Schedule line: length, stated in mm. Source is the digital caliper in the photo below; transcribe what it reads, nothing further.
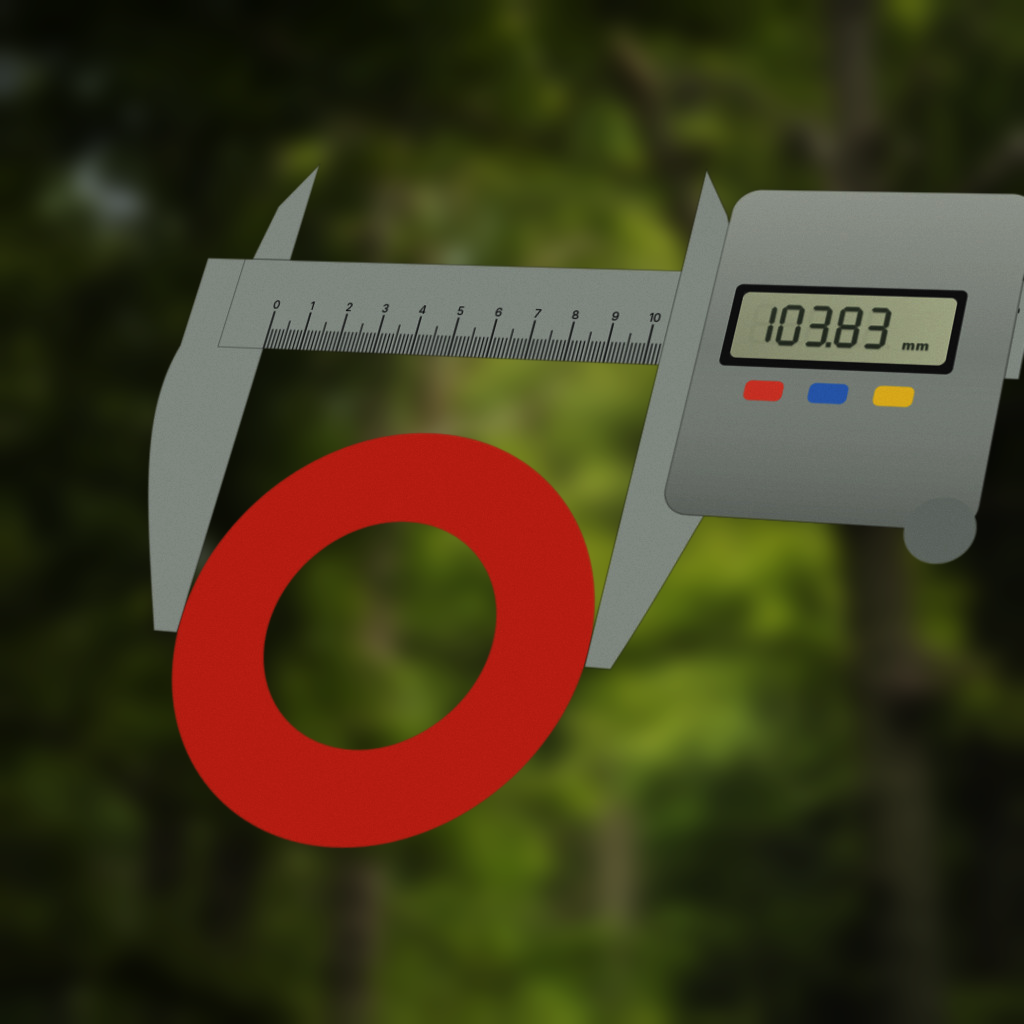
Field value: 103.83 mm
